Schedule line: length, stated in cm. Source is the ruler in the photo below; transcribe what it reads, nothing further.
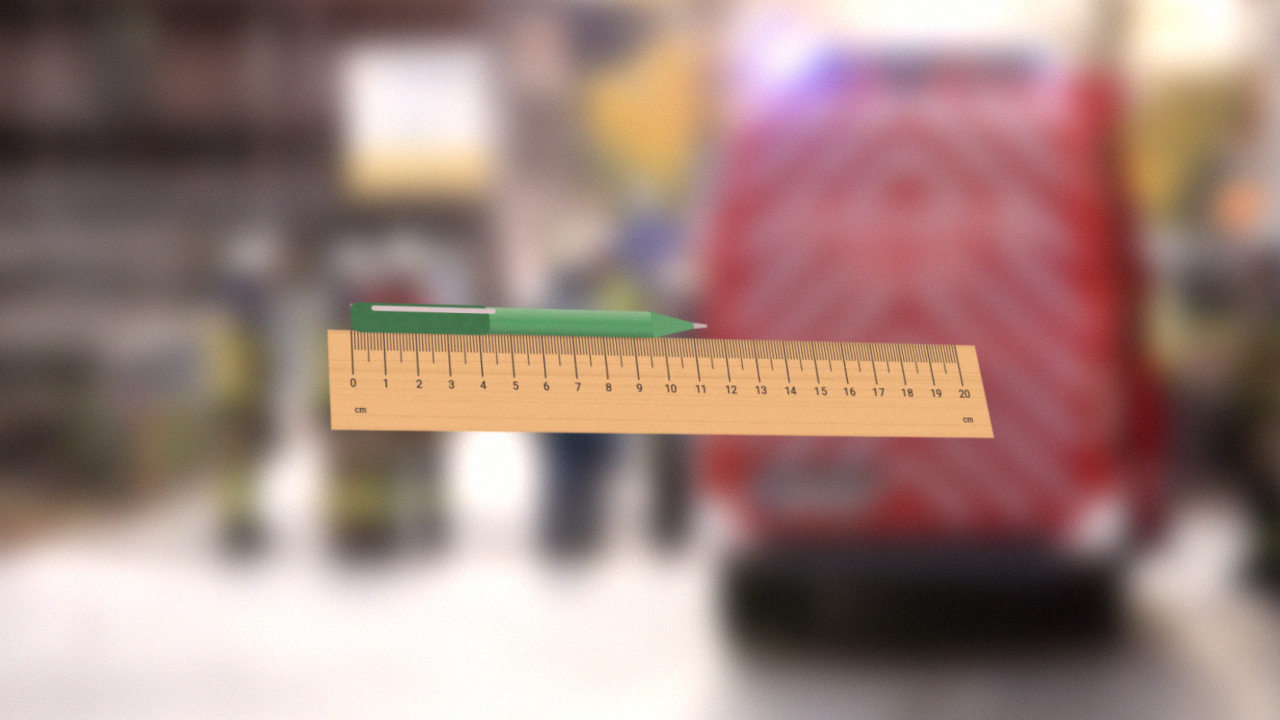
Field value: 11.5 cm
